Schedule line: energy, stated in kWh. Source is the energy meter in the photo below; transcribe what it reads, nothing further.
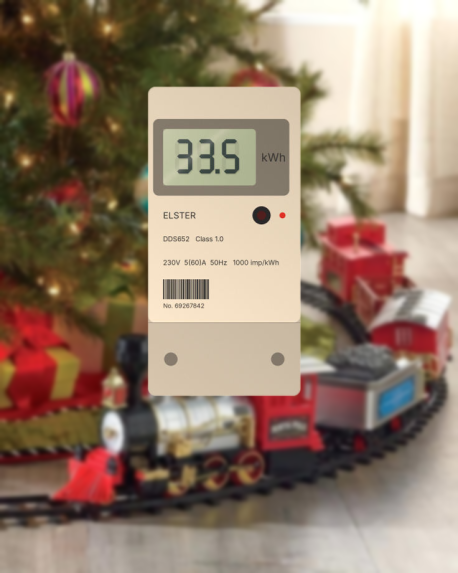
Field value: 33.5 kWh
